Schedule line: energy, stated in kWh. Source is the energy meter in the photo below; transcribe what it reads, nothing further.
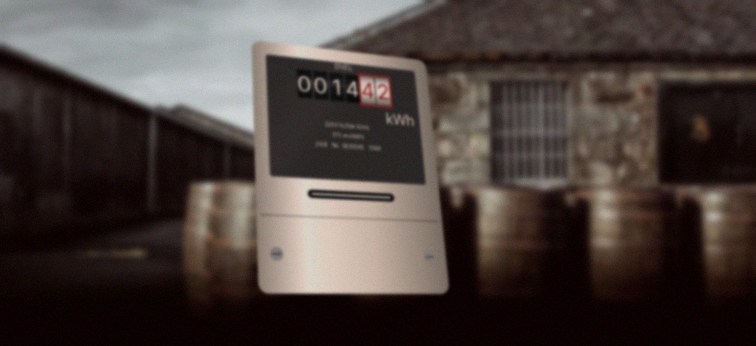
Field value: 14.42 kWh
